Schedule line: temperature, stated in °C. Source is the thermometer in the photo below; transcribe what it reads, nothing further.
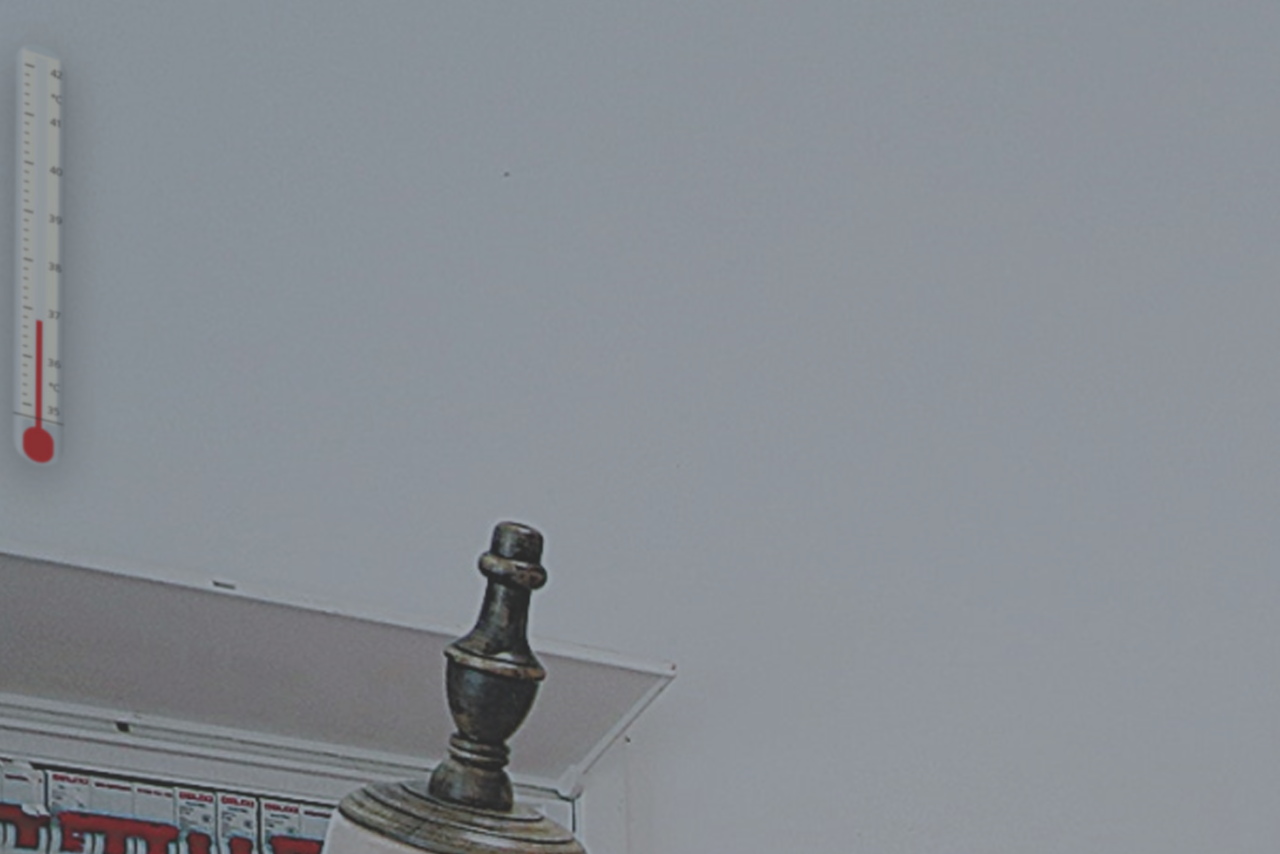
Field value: 36.8 °C
